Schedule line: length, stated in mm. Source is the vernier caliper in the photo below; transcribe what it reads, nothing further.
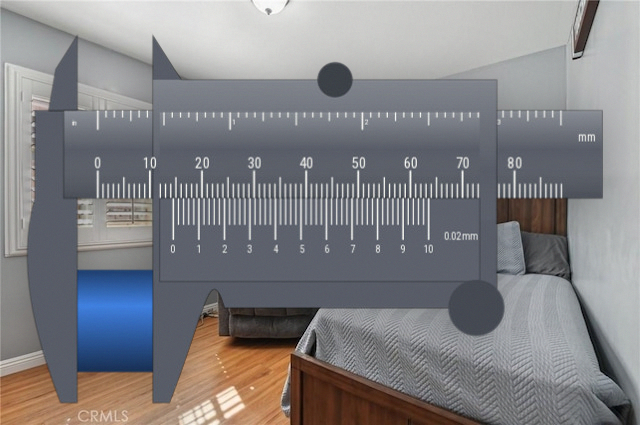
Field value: 14.5 mm
